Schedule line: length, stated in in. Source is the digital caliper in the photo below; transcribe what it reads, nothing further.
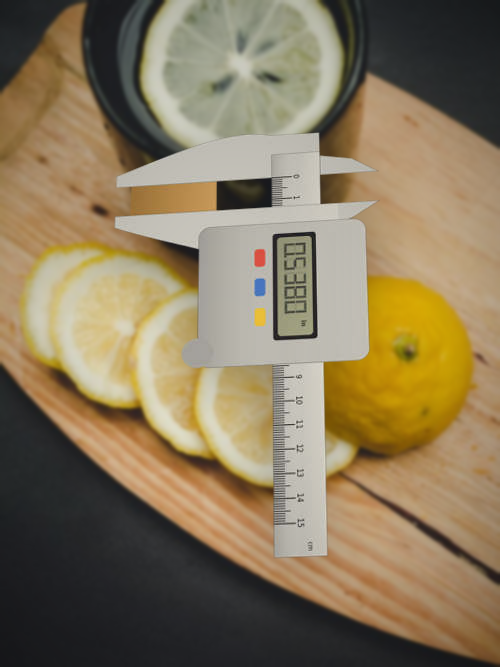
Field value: 0.5380 in
